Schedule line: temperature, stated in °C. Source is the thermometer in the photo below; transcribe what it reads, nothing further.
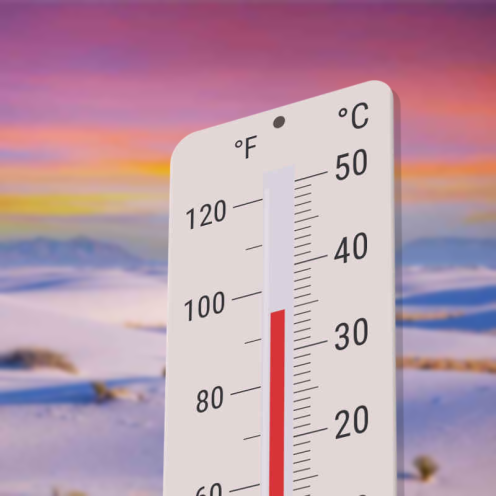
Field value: 35 °C
